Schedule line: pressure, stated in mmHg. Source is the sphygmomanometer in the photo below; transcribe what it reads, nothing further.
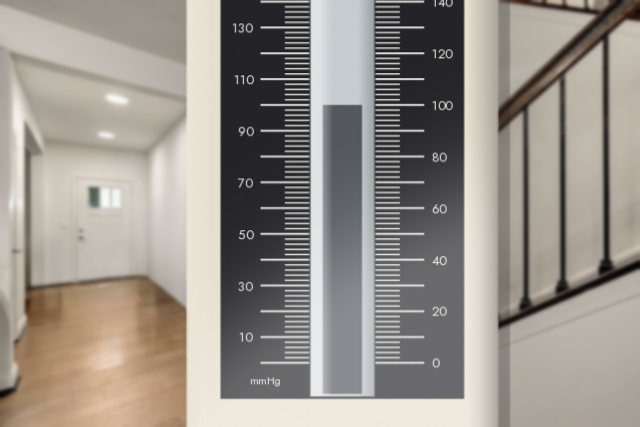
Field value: 100 mmHg
